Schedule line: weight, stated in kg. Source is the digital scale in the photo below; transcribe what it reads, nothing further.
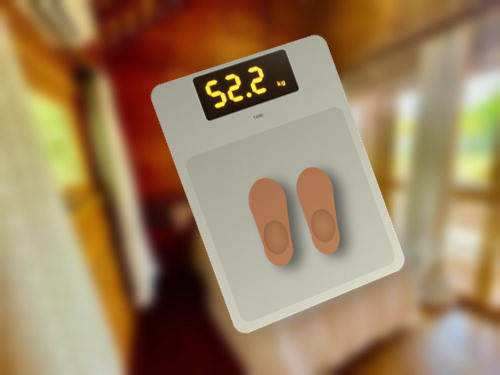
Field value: 52.2 kg
